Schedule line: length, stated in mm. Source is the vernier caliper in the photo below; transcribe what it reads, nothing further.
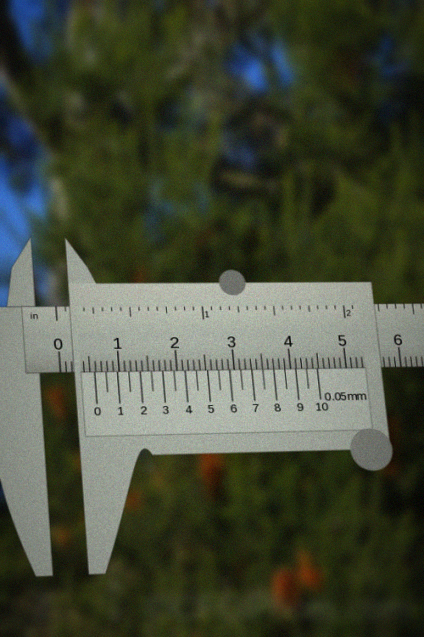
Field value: 5.8 mm
